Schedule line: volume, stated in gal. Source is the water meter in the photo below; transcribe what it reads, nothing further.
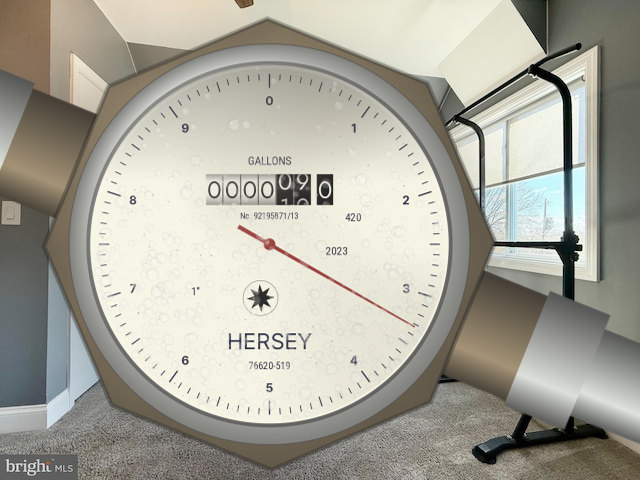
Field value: 93.3 gal
